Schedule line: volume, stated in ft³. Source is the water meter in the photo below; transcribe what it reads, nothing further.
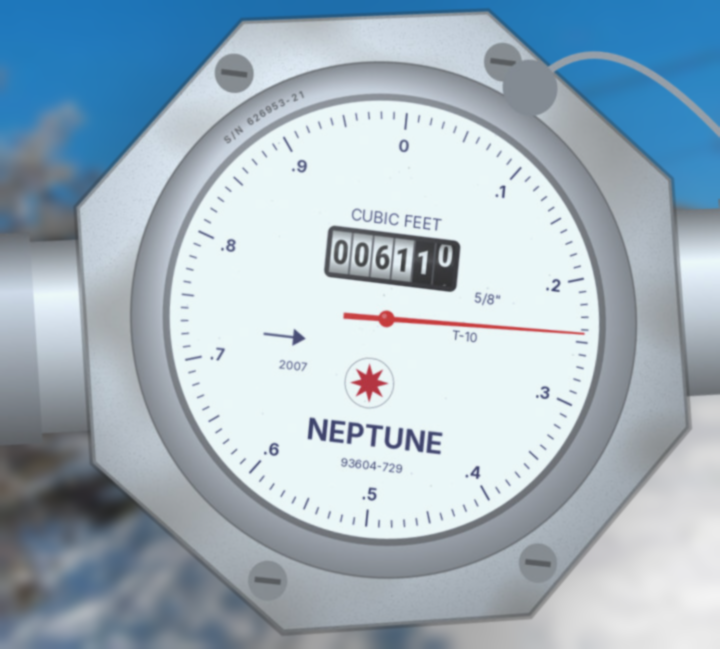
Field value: 6110.24 ft³
